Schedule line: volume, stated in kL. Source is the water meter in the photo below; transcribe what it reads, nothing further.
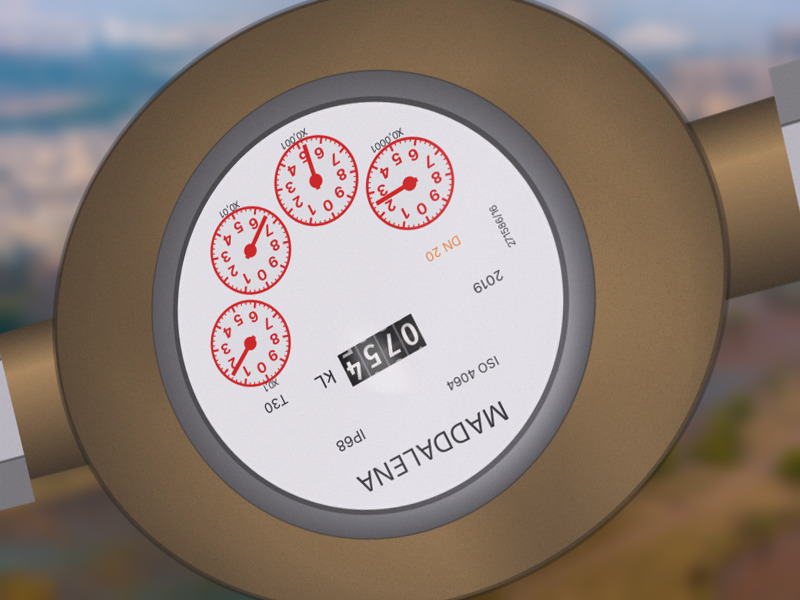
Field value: 754.1652 kL
